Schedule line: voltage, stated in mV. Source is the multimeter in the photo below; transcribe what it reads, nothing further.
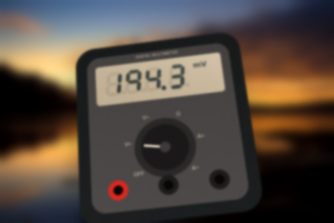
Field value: 194.3 mV
